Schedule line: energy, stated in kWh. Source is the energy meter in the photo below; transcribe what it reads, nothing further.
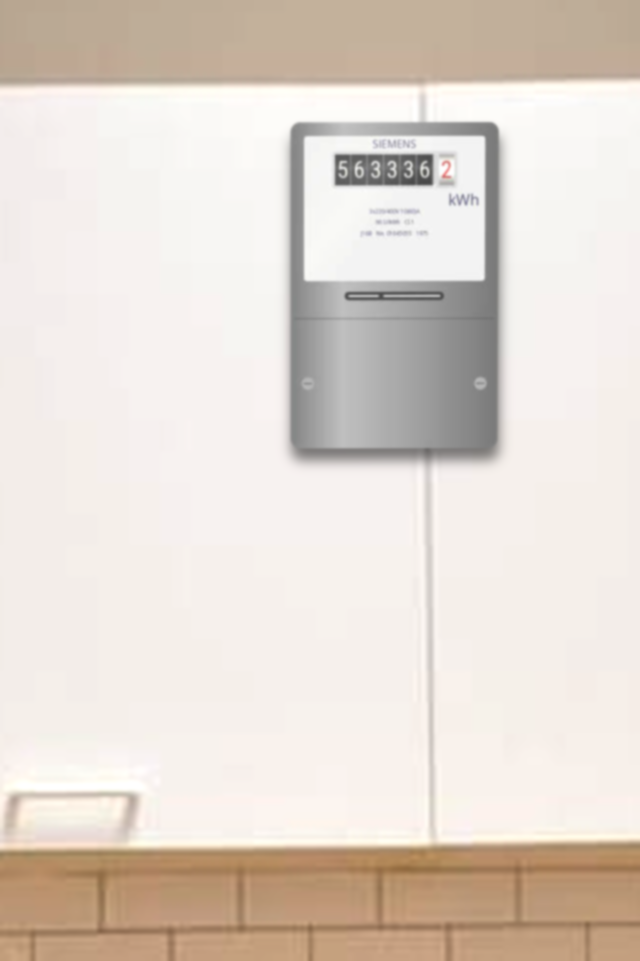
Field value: 563336.2 kWh
